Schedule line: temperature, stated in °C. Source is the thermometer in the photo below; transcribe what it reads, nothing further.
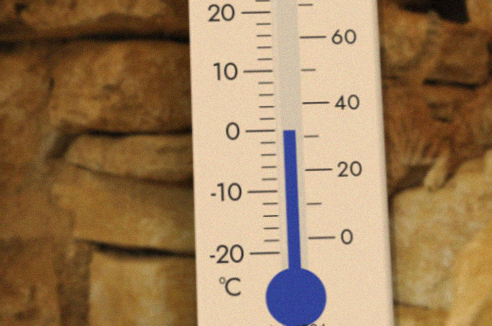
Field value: 0 °C
